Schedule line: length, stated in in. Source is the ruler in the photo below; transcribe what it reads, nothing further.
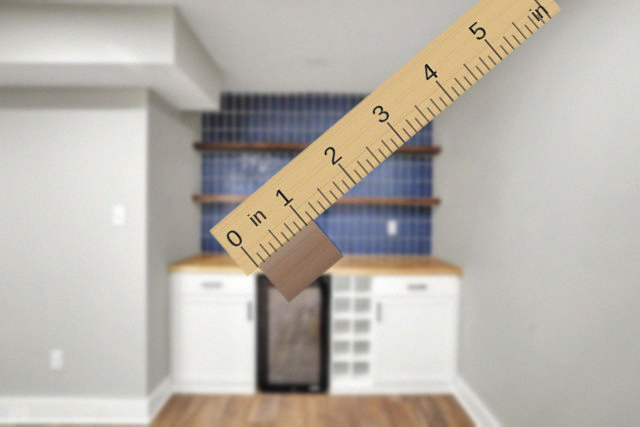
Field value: 1.125 in
